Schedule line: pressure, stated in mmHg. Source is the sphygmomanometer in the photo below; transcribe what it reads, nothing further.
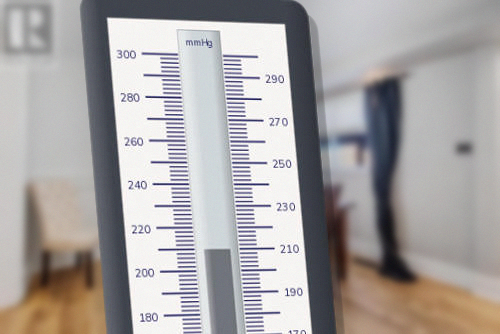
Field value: 210 mmHg
